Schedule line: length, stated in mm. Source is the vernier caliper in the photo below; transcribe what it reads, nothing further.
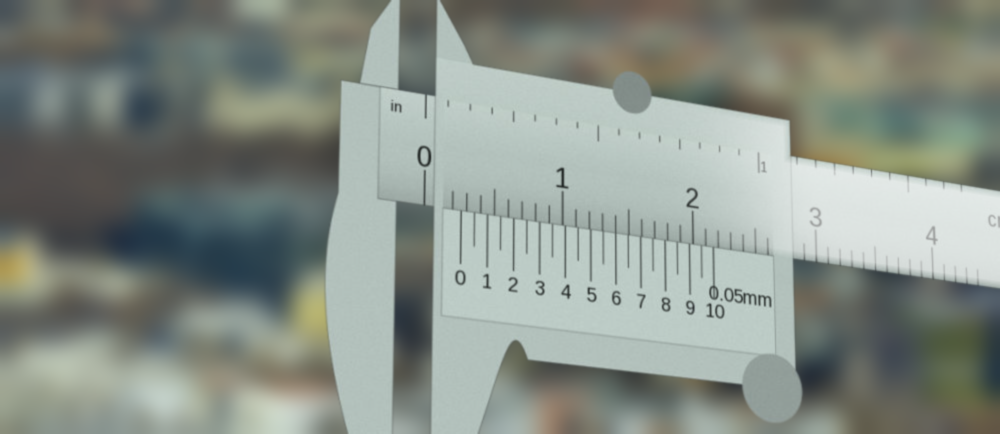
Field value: 2.6 mm
